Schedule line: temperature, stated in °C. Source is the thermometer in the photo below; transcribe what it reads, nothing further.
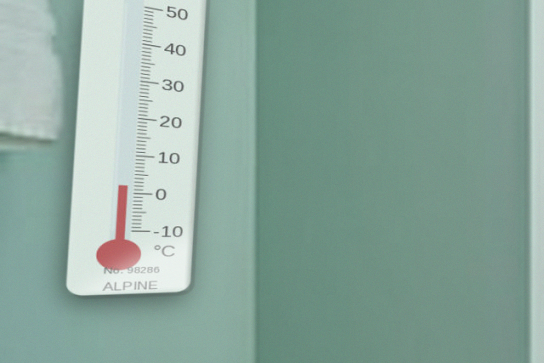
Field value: 2 °C
